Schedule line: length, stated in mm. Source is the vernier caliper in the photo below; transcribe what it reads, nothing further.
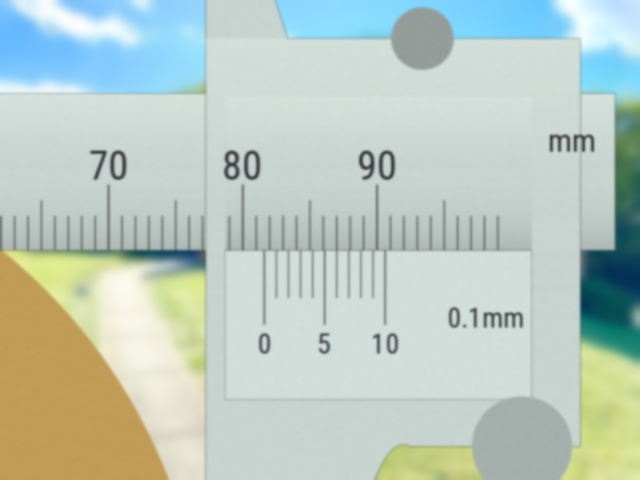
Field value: 81.6 mm
